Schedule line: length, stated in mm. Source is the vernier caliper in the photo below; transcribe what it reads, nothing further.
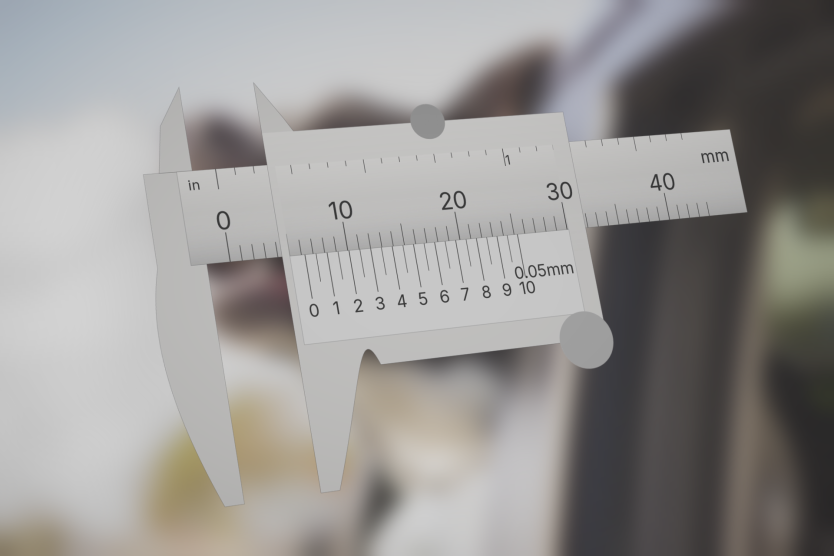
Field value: 6.3 mm
